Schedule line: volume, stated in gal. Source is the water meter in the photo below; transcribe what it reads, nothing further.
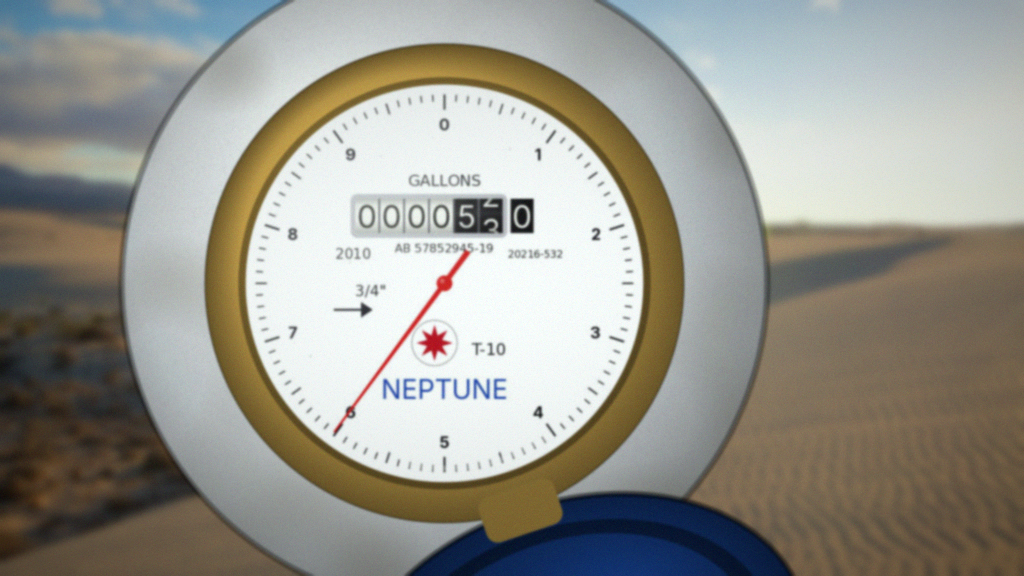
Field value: 526.0 gal
